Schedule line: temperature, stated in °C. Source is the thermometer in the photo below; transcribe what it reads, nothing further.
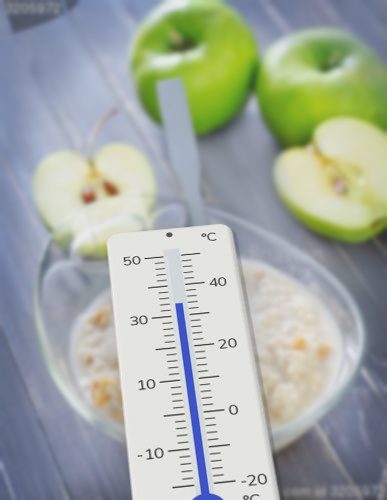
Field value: 34 °C
